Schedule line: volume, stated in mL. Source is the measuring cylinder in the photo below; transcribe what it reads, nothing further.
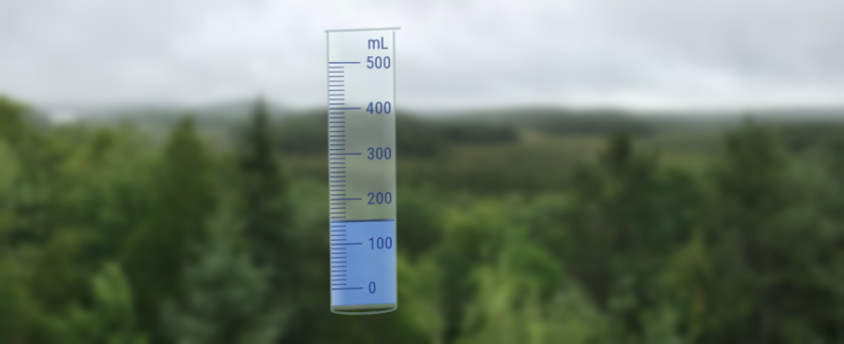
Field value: 150 mL
